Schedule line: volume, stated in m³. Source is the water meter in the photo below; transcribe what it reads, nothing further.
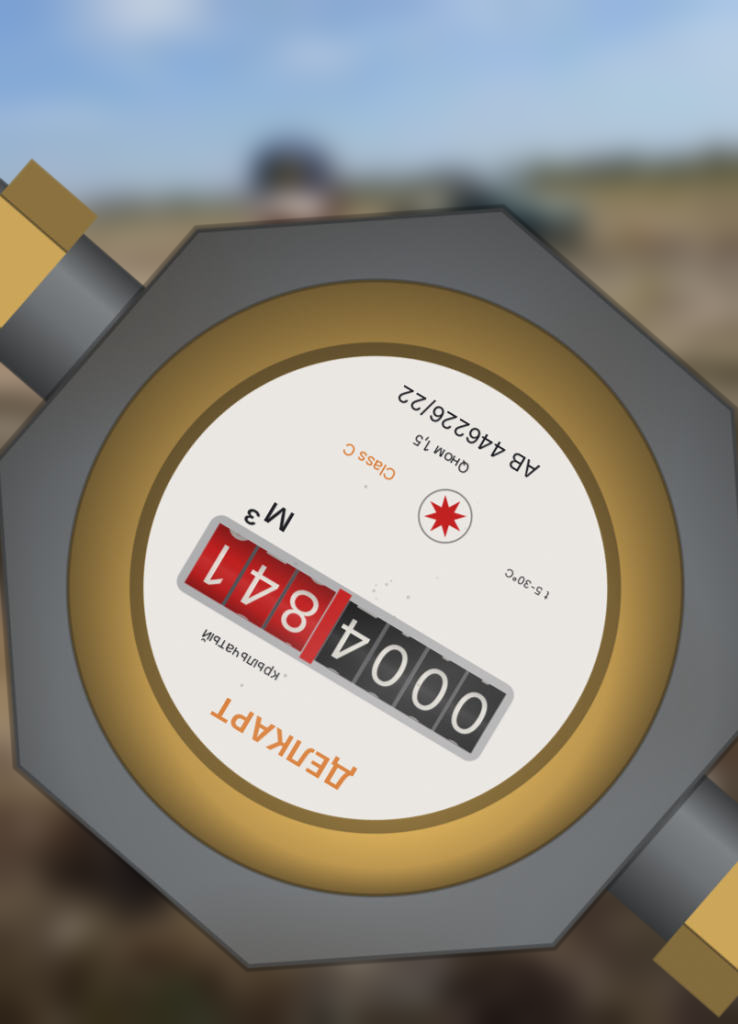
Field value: 4.841 m³
